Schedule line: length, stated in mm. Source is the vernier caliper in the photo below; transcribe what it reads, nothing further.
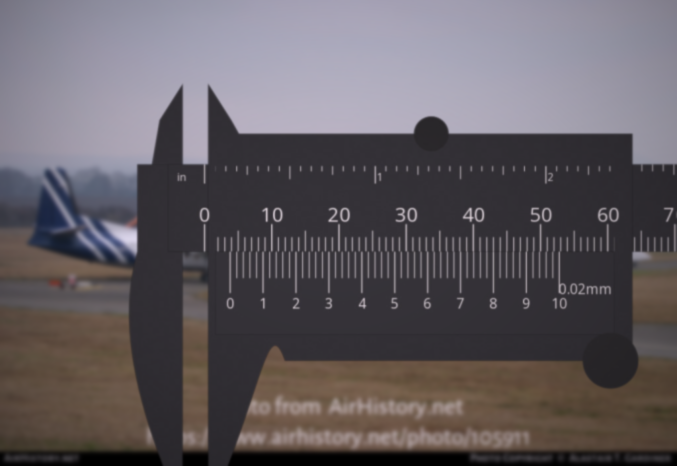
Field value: 3.8 mm
